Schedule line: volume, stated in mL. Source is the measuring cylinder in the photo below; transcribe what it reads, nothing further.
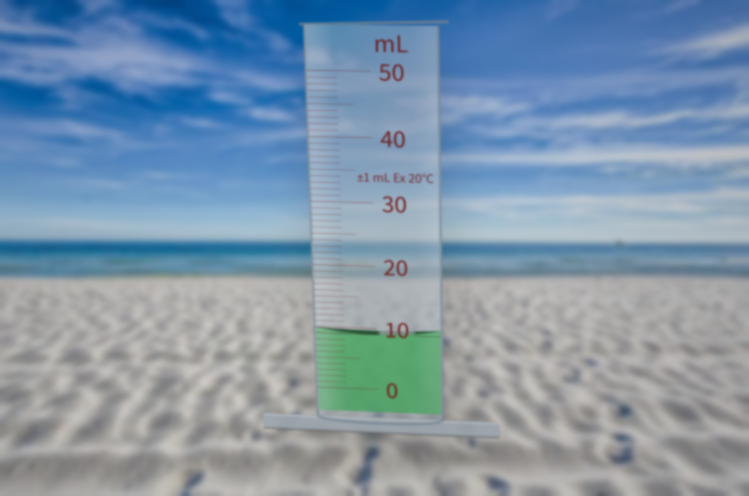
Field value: 9 mL
